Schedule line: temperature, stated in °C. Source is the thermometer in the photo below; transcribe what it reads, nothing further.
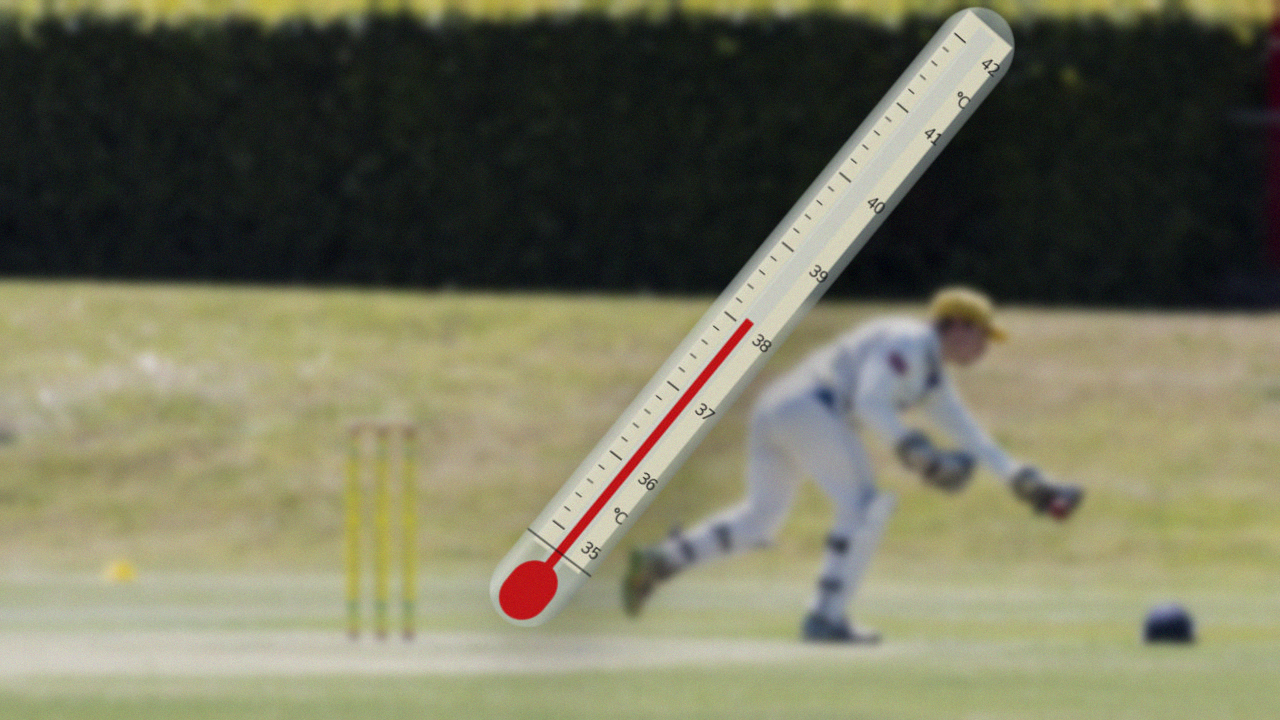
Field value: 38.1 °C
